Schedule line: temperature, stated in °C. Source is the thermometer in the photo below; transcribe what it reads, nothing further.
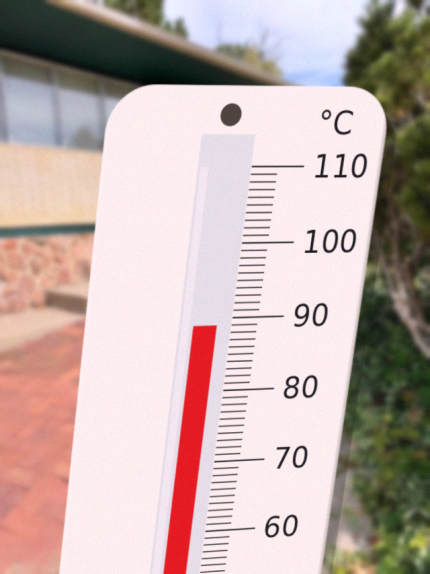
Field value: 89 °C
